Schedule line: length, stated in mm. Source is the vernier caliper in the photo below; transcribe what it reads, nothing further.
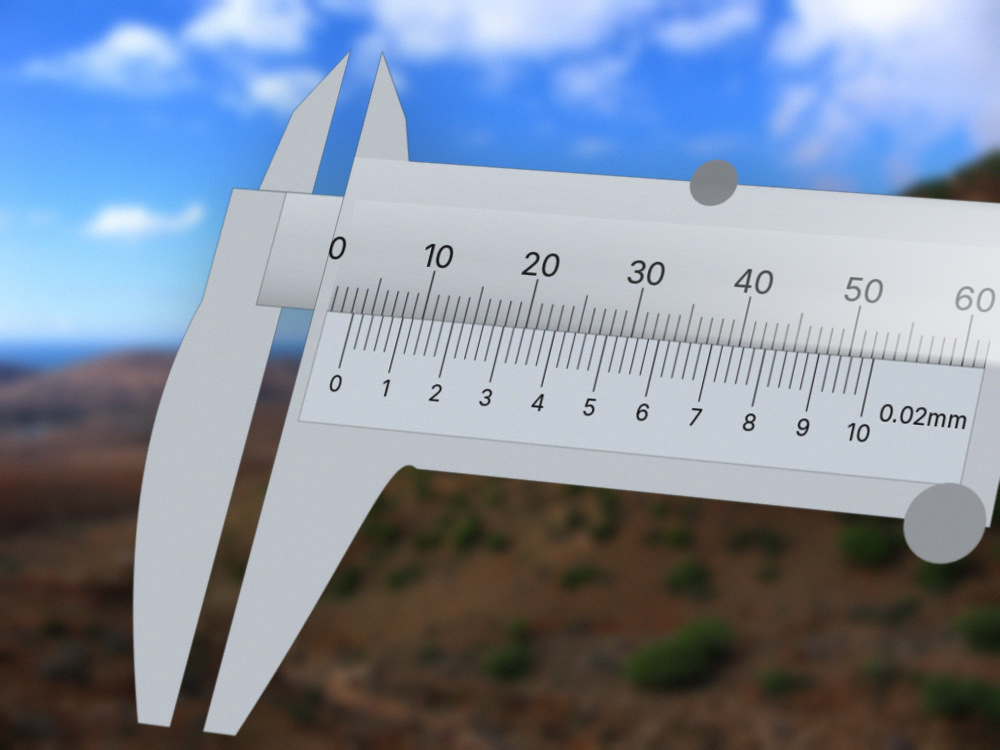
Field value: 3.2 mm
